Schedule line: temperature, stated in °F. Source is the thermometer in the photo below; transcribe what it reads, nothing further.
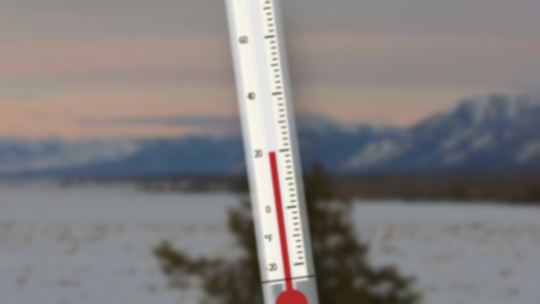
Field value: 20 °F
